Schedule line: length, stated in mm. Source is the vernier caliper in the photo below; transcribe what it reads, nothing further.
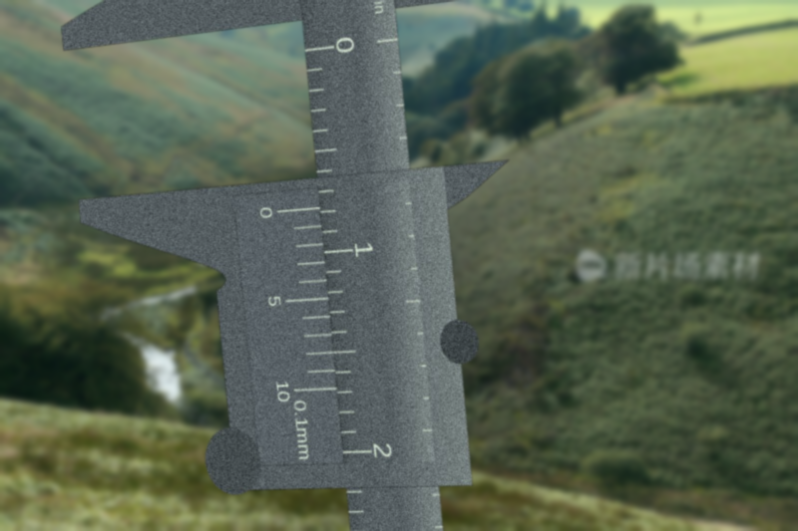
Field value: 7.8 mm
